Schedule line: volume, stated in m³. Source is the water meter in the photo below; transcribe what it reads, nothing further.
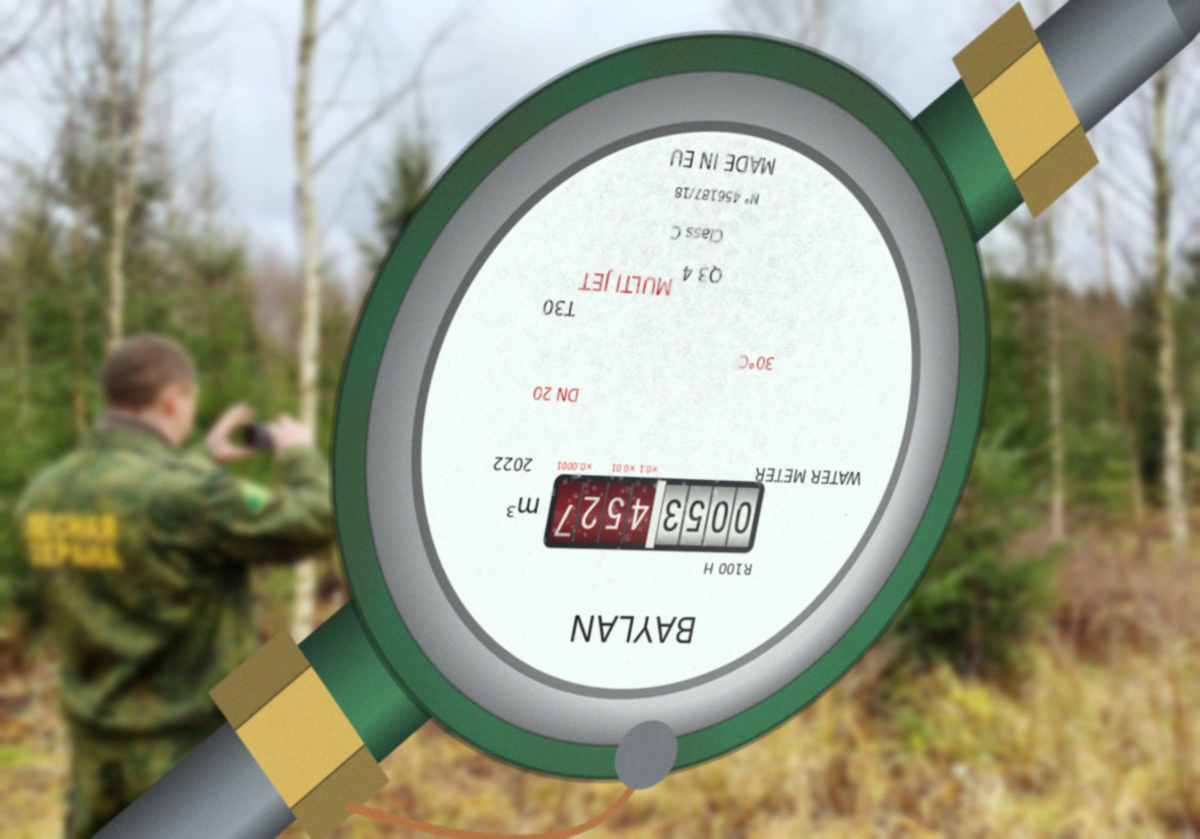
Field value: 53.4527 m³
